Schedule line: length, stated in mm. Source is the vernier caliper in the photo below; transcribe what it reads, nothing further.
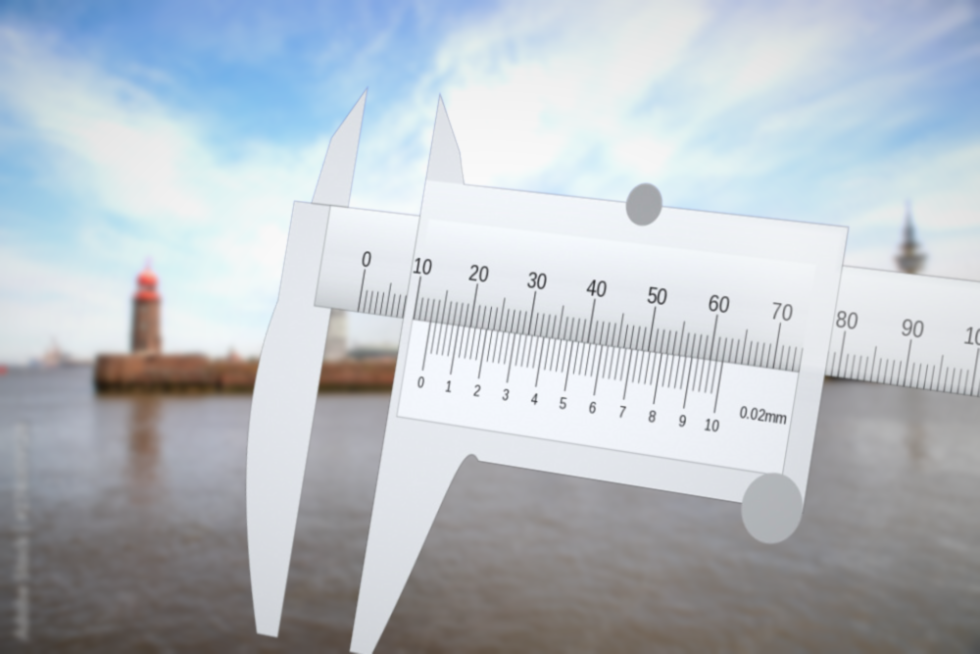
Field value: 13.0 mm
